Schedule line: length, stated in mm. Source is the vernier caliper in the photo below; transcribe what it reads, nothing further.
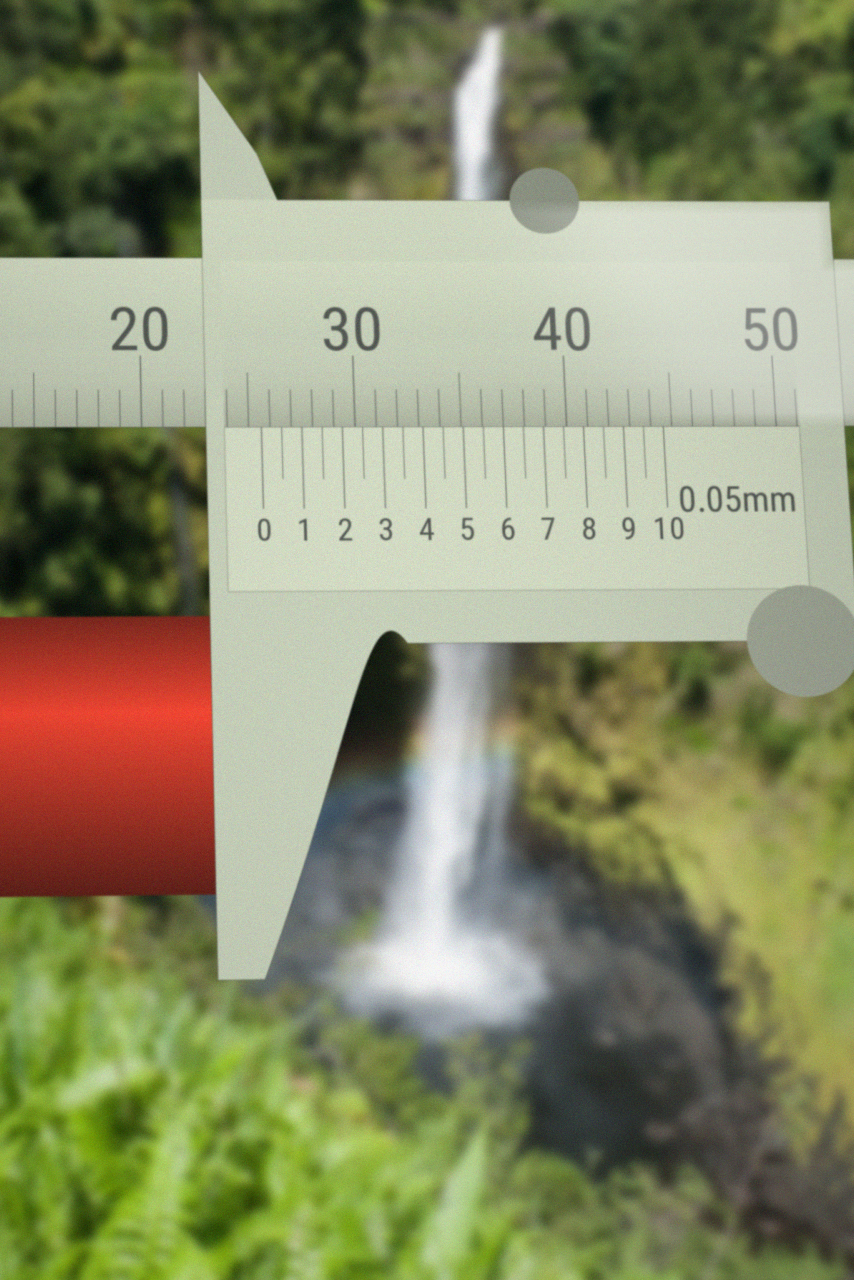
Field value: 25.6 mm
